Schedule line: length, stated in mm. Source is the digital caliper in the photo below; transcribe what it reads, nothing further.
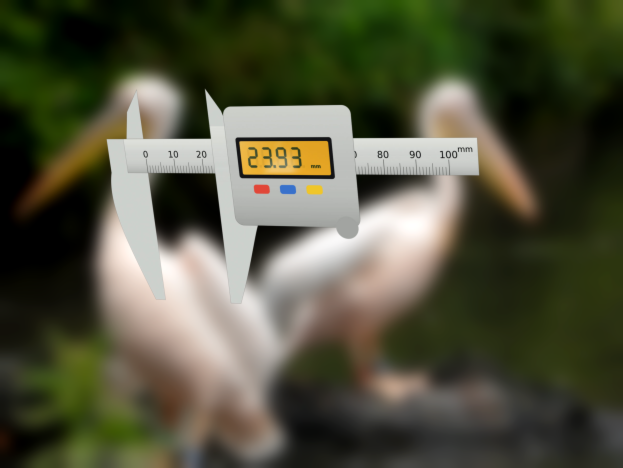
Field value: 23.93 mm
